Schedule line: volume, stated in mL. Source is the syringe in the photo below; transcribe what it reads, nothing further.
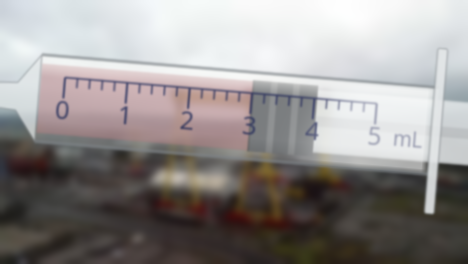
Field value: 3 mL
